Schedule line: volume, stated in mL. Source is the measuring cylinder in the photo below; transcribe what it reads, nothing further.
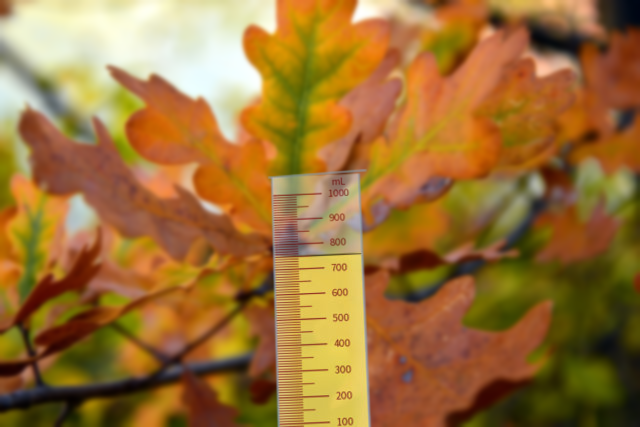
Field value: 750 mL
